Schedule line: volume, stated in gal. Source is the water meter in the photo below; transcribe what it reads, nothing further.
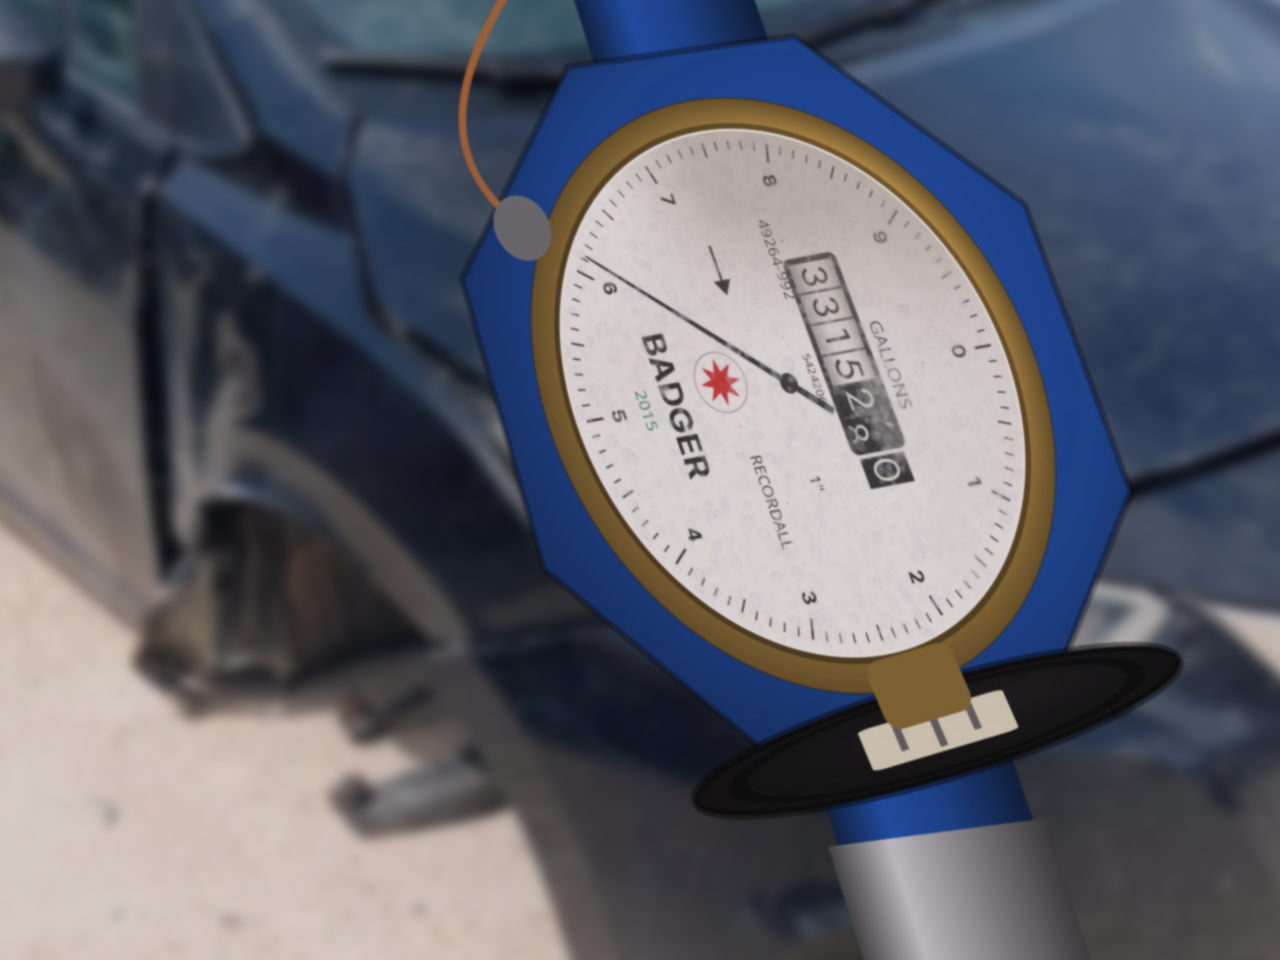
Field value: 3315276.1 gal
